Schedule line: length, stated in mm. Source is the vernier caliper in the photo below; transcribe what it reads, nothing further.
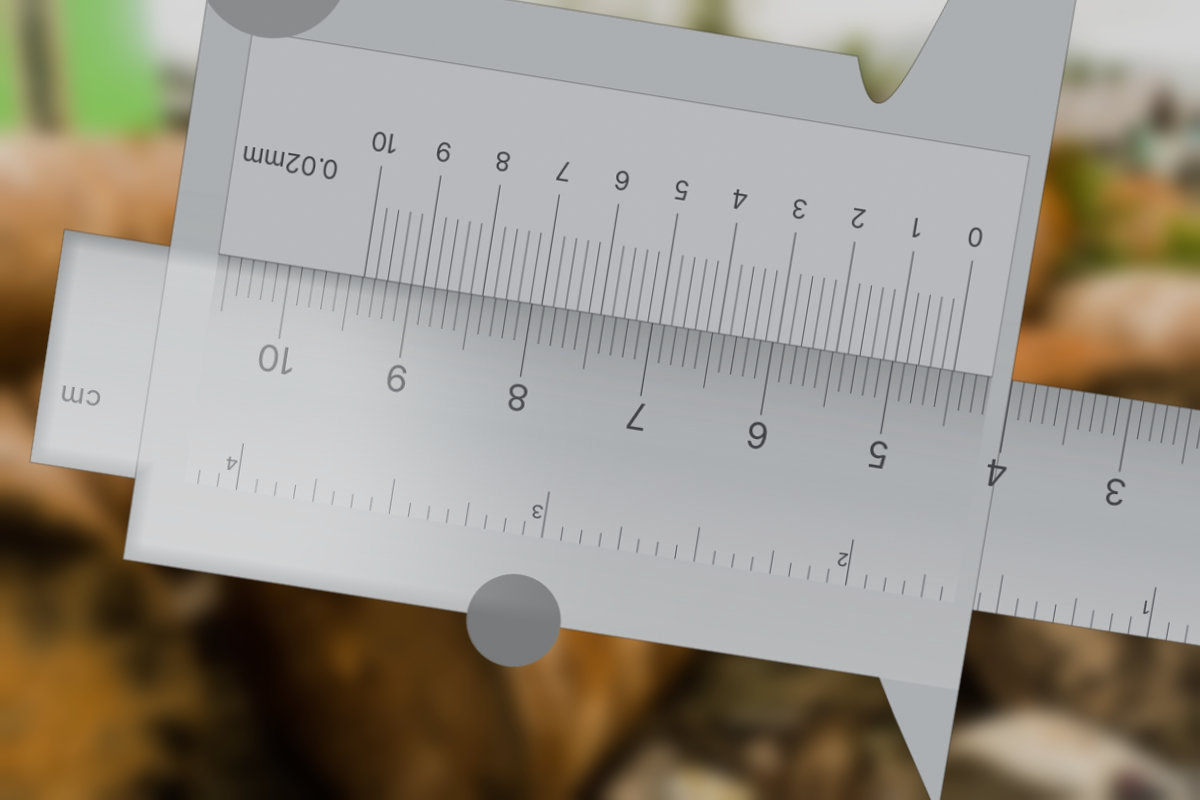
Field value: 44.9 mm
